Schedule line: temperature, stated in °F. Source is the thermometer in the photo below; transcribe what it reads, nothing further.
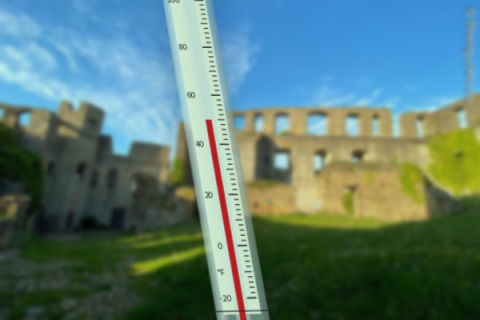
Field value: 50 °F
